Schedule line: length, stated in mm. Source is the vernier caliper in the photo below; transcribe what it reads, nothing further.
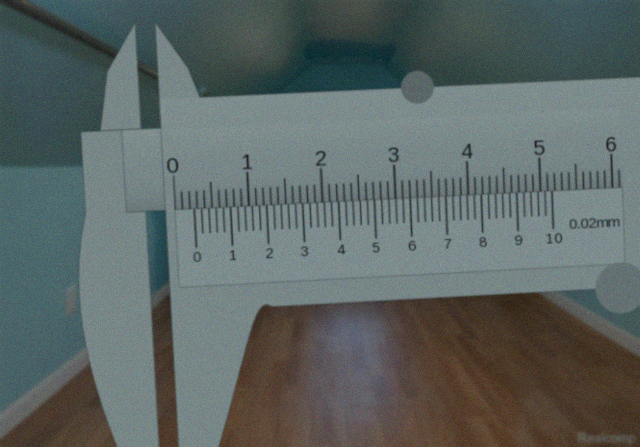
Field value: 2.6 mm
